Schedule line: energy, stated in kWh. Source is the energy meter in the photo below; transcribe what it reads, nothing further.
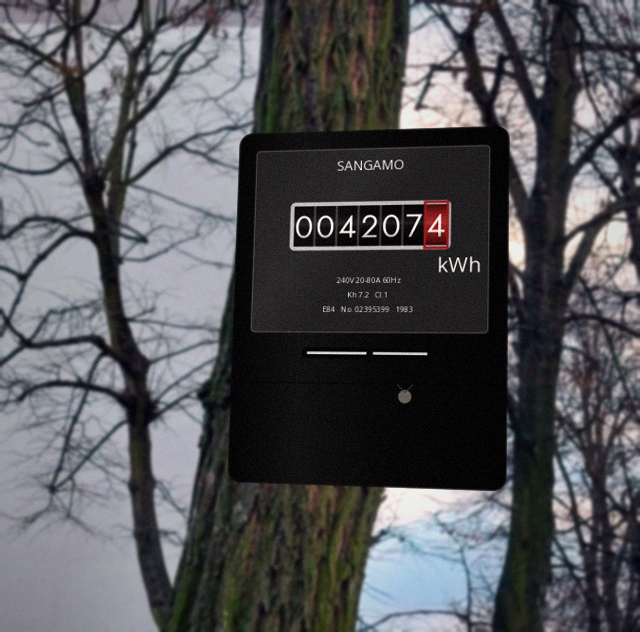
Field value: 4207.4 kWh
